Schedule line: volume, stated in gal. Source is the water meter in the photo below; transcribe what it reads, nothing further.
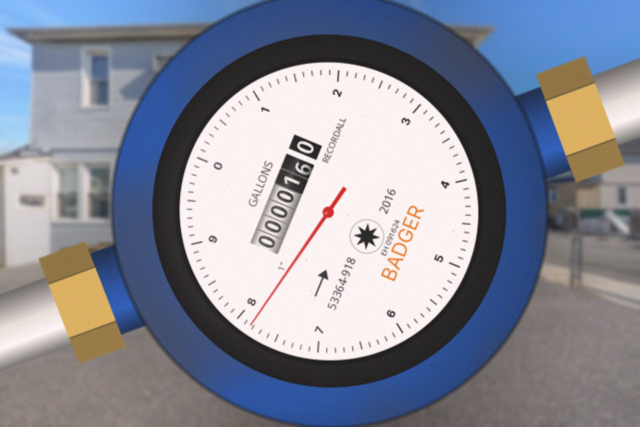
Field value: 157.8 gal
